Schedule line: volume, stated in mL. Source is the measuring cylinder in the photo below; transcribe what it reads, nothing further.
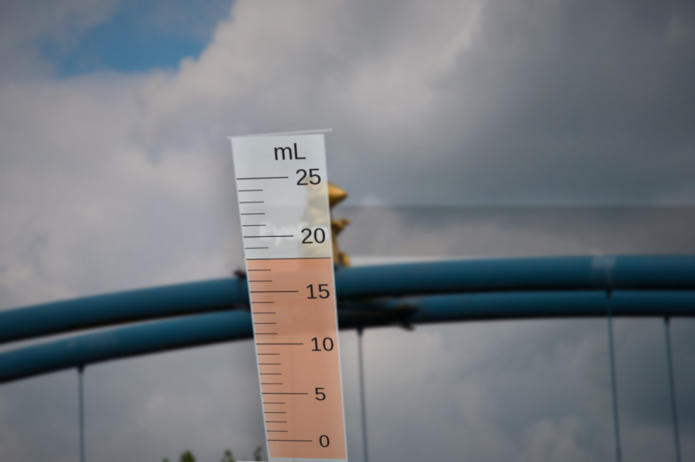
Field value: 18 mL
